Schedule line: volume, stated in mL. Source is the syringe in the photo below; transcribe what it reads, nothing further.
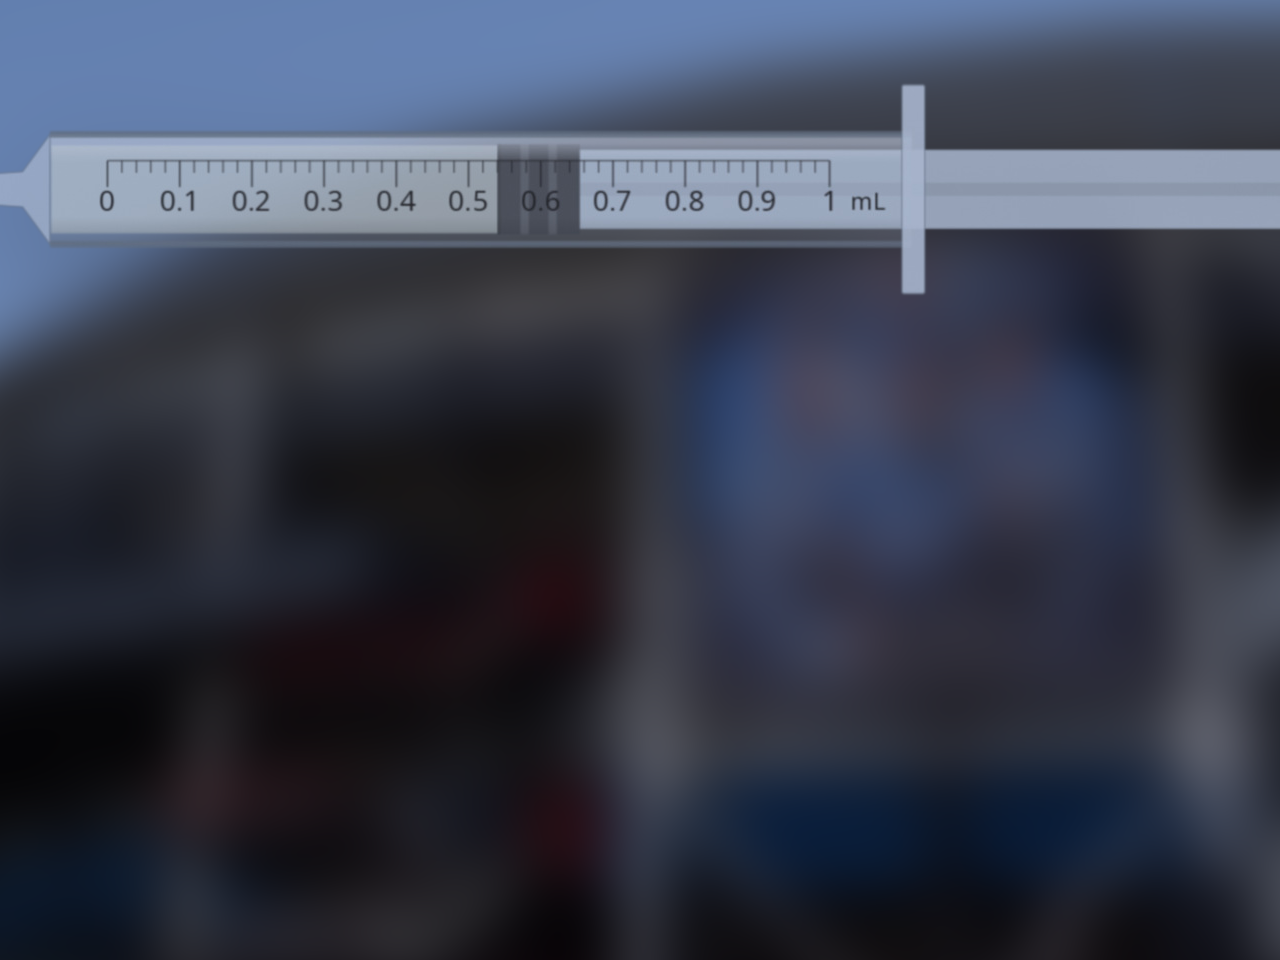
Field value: 0.54 mL
